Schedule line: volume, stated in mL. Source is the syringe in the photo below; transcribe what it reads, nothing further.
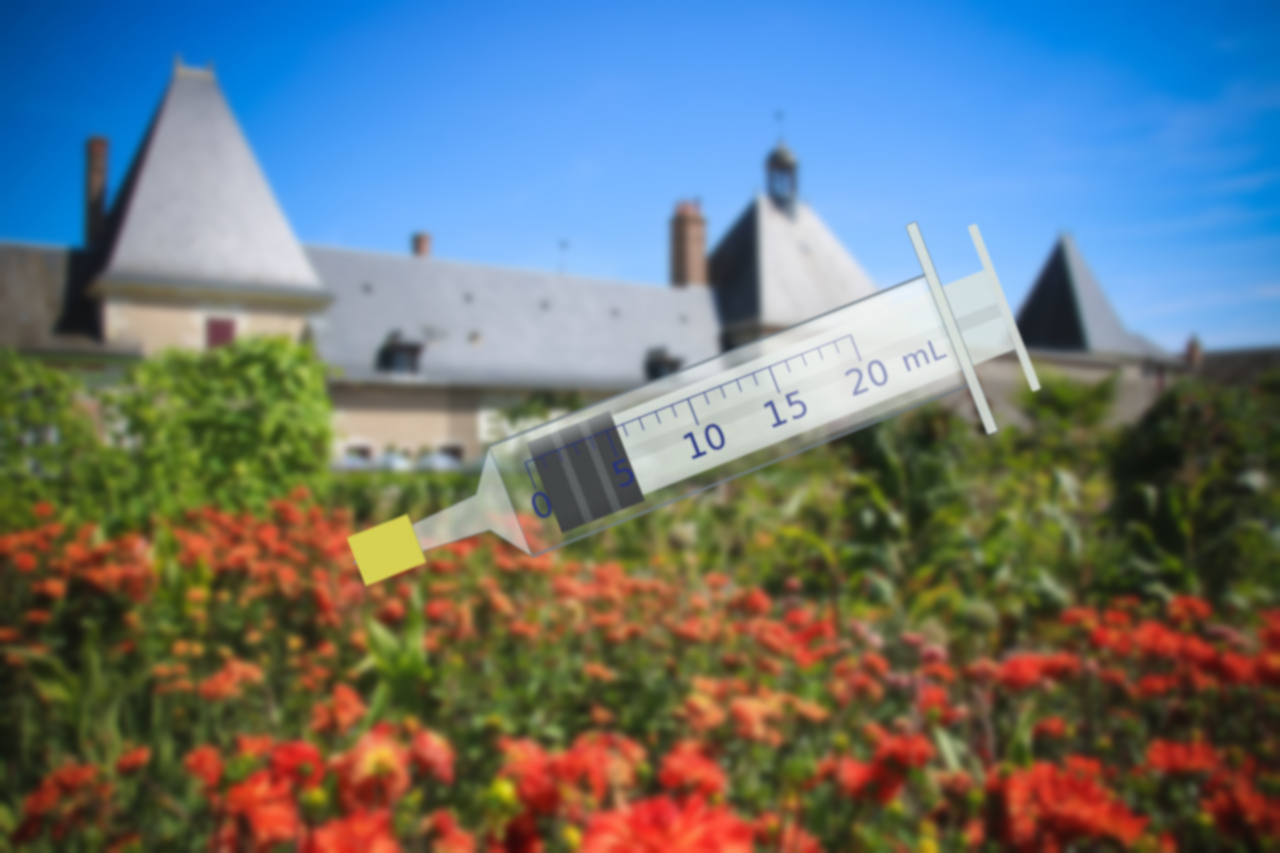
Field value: 0.5 mL
